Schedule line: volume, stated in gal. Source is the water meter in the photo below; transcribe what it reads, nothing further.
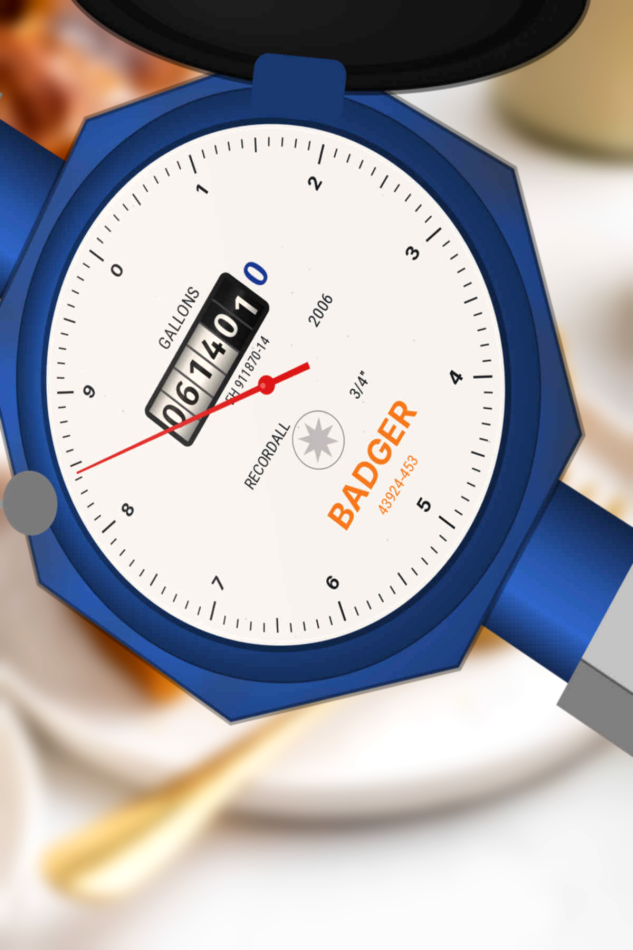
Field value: 614008.4 gal
